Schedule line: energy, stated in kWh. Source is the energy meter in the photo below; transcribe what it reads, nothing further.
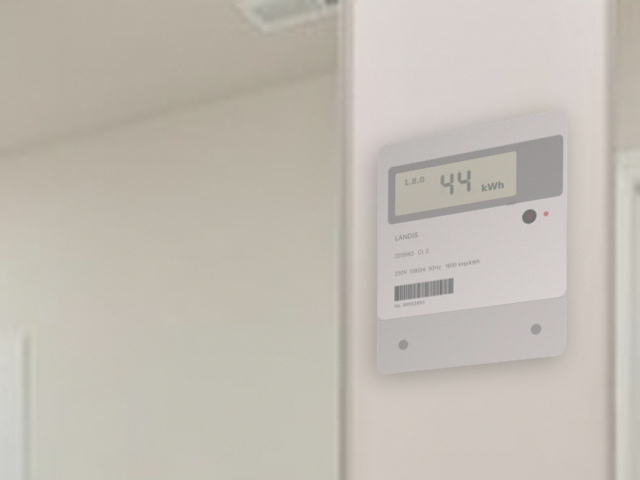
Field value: 44 kWh
